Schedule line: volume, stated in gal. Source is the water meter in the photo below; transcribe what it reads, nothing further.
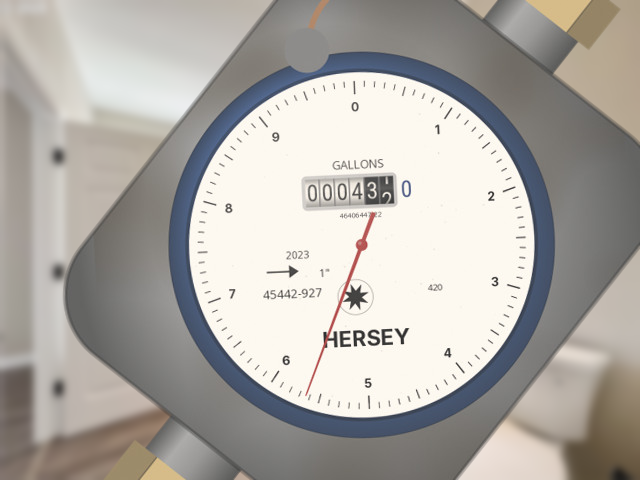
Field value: 4315.6 gal
